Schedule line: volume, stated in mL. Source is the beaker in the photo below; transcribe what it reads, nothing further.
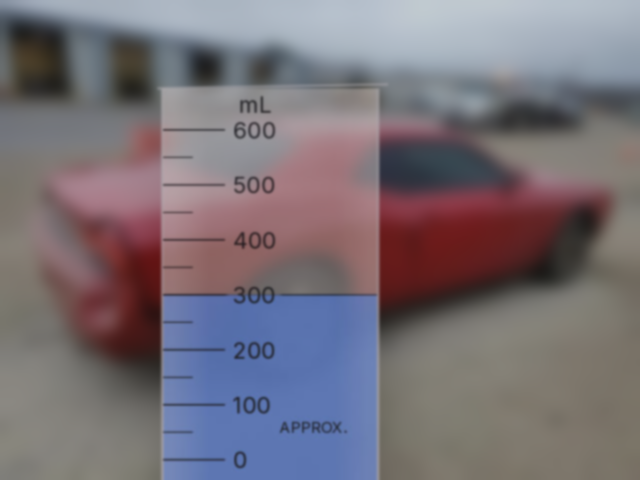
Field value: 300 mL
